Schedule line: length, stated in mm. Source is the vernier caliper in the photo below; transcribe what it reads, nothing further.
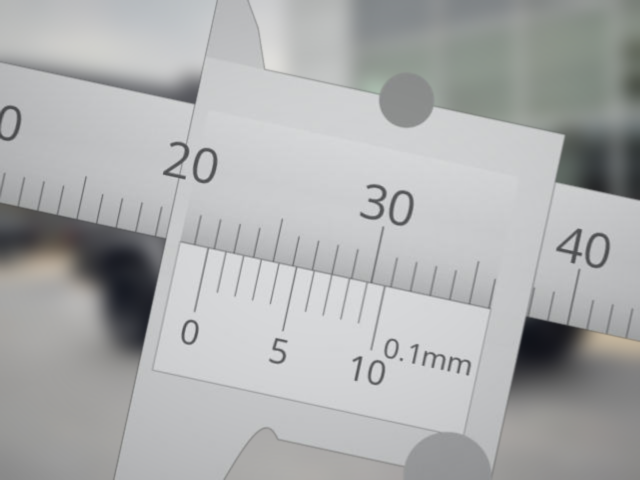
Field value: 21.7 mm
